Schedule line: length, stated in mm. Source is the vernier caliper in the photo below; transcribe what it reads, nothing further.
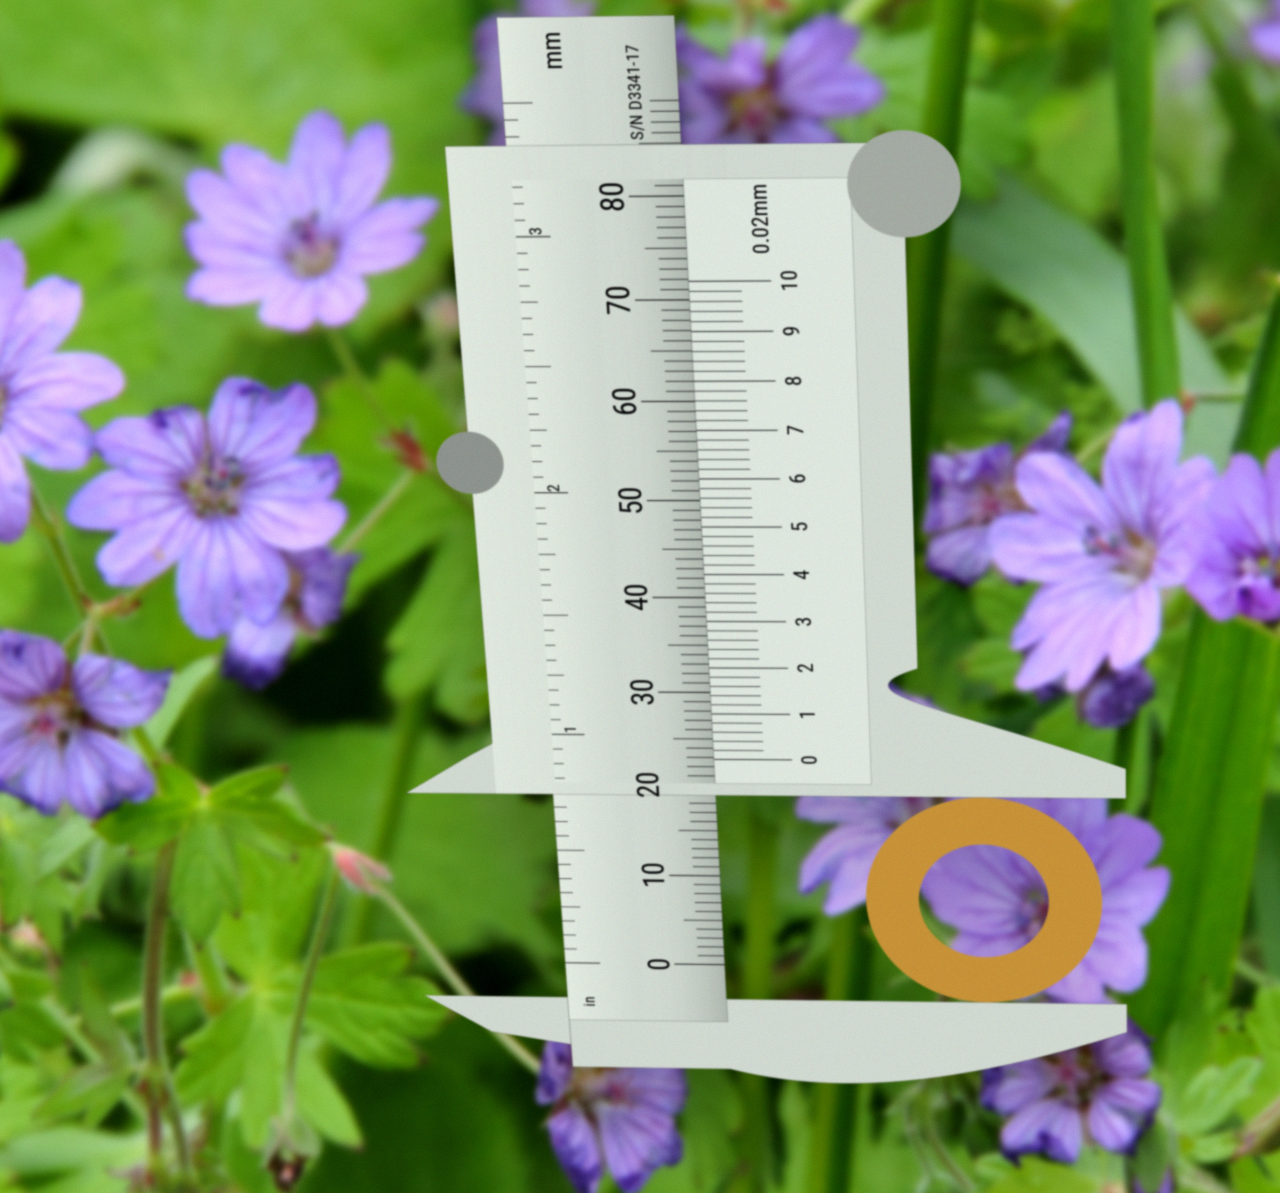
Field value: 22.8 mm
